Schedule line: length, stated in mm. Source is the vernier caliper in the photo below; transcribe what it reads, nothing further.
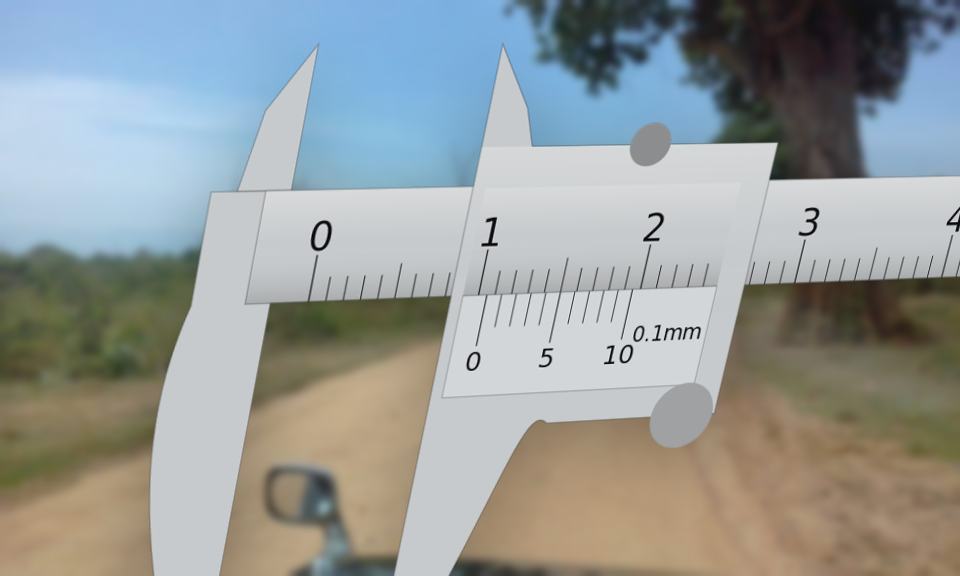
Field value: 10.5 mm
